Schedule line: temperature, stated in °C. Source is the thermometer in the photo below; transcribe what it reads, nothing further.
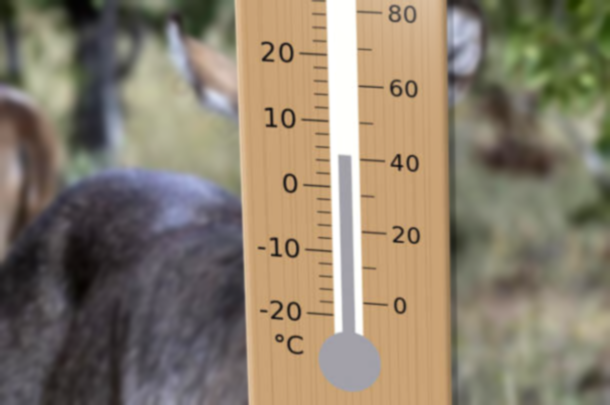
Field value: 5 °C
